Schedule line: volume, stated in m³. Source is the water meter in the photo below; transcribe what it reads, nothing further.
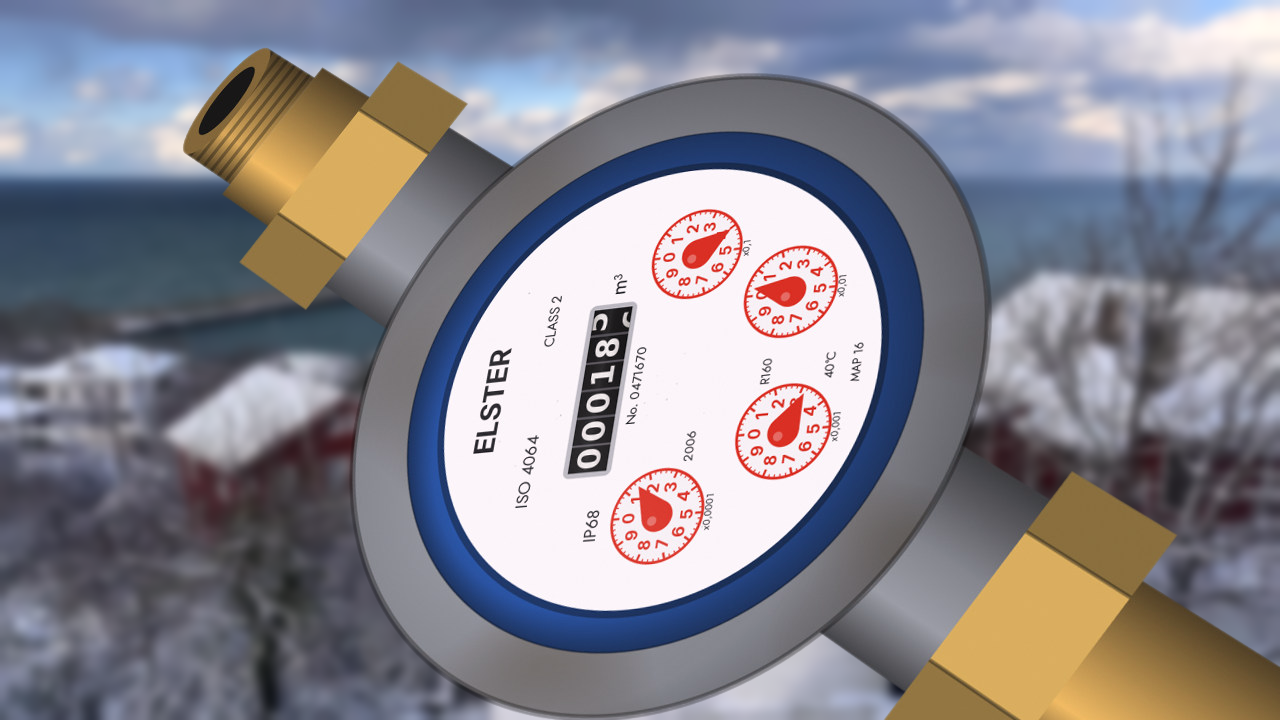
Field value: 185.4031 m³
